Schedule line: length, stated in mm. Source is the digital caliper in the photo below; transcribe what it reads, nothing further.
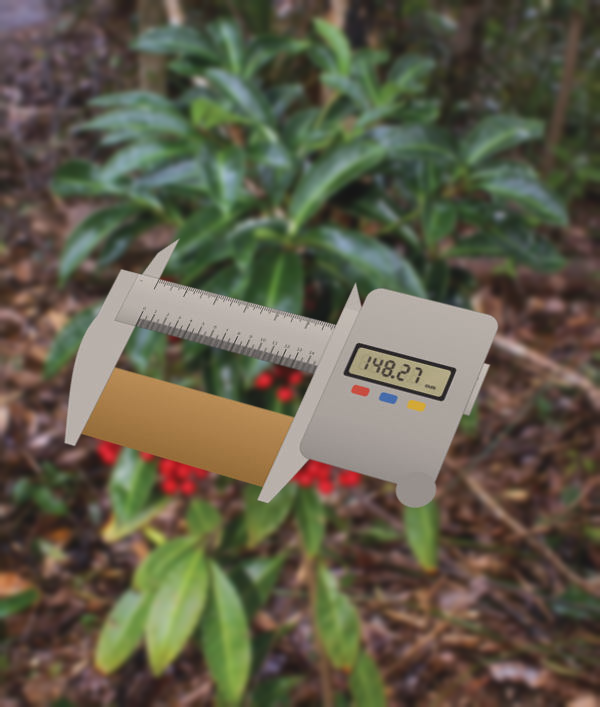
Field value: 148.27 mm
